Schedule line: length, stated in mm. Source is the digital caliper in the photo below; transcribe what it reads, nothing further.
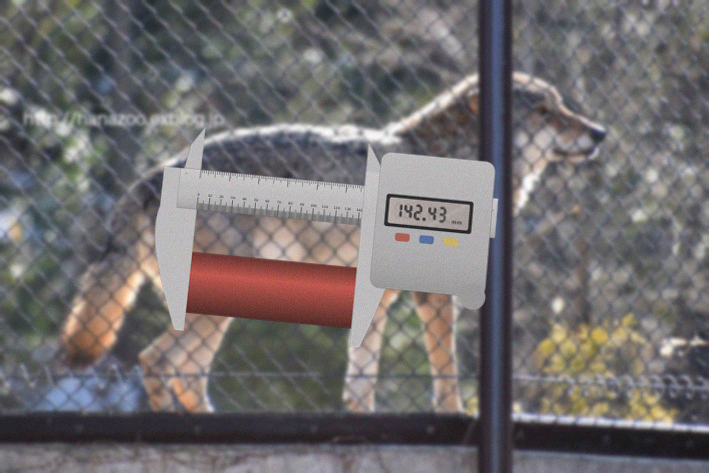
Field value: 142.43 mm
